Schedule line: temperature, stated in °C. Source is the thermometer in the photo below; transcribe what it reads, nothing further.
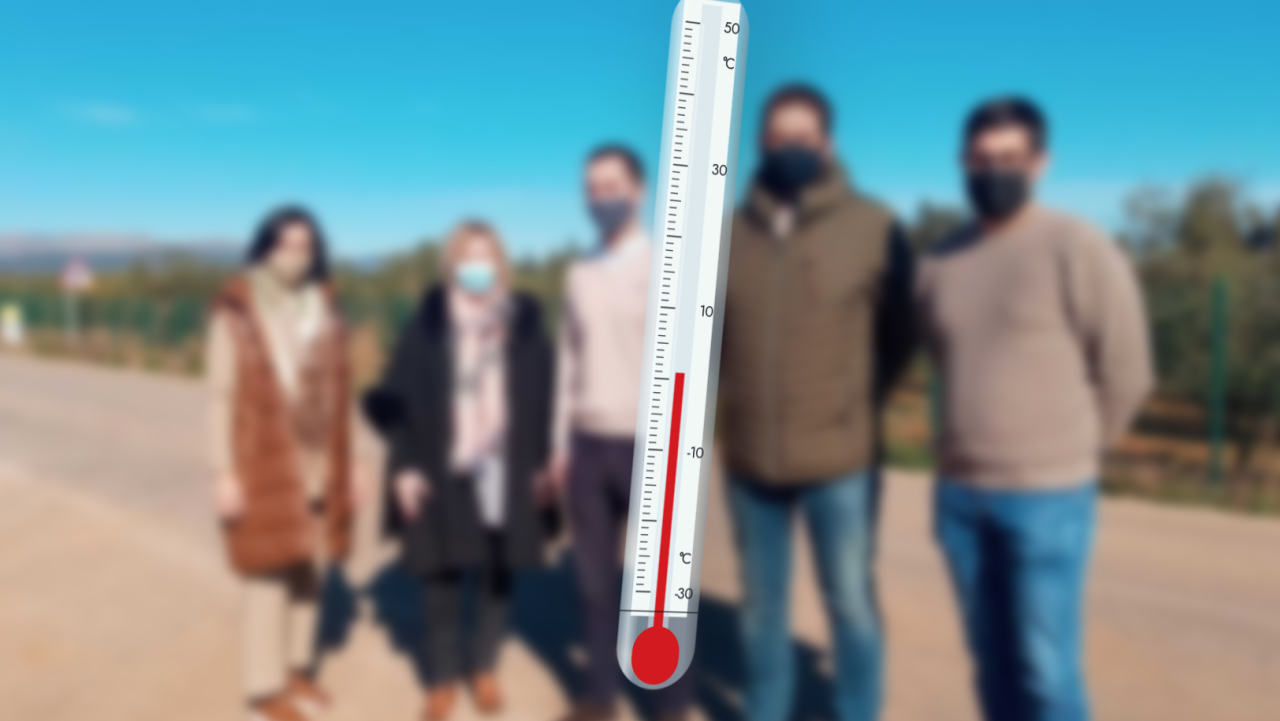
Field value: 1 °C
